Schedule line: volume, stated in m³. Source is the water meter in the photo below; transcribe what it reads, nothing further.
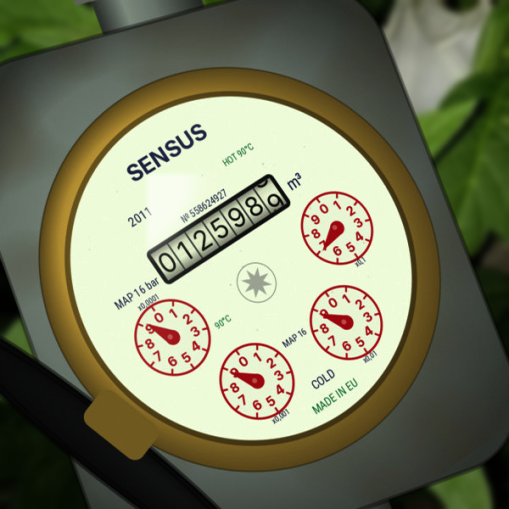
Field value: 125988.6889 m³
